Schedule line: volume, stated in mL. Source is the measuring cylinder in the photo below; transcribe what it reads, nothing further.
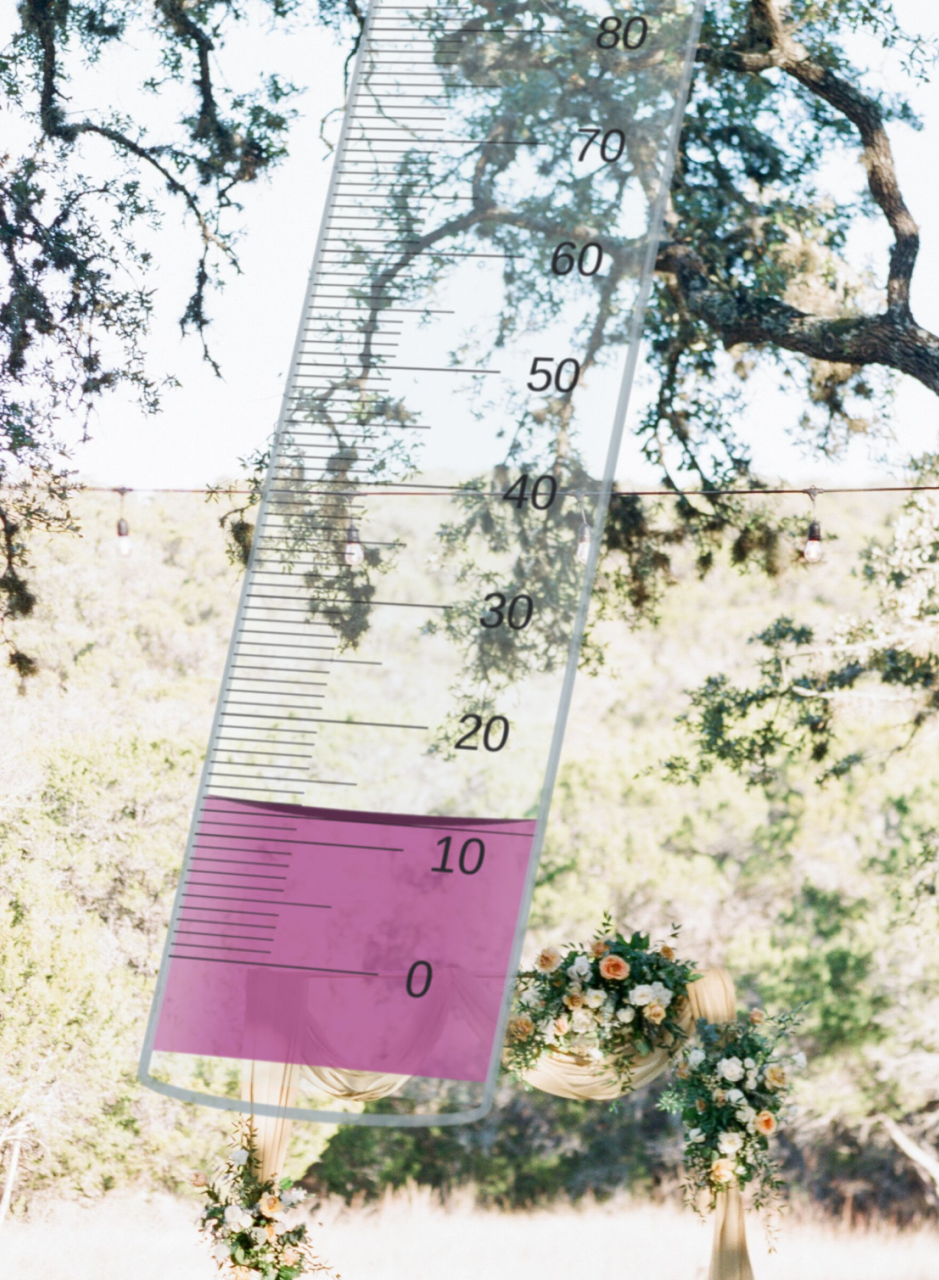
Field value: 12 mL
